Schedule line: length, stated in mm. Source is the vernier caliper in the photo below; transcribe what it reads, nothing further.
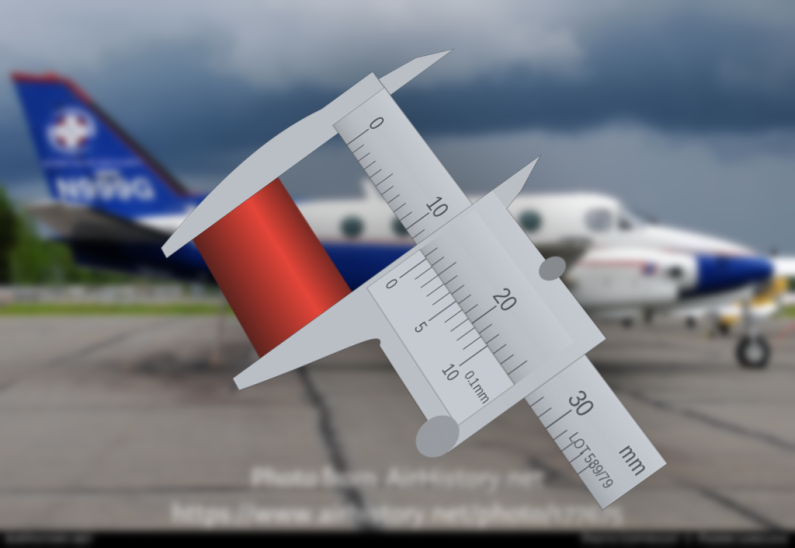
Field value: 13.2 mm
